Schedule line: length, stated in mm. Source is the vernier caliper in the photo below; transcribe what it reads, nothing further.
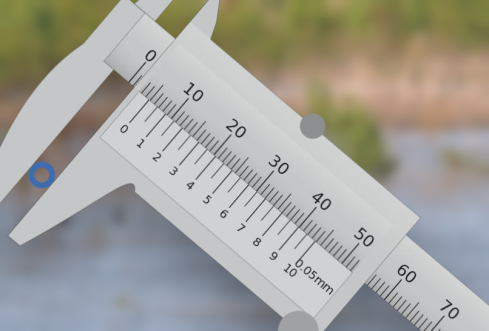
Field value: 4.8 mm
